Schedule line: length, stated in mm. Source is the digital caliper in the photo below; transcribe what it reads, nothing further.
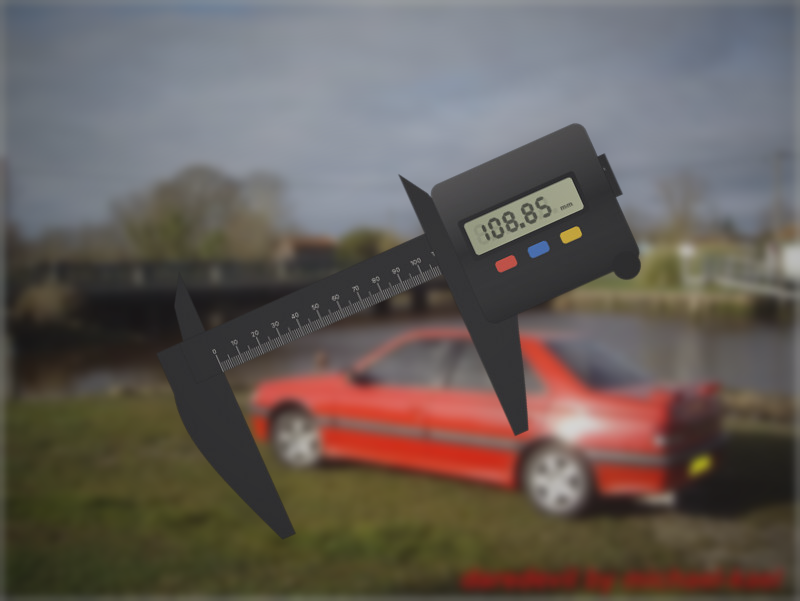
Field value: 108.85 mm
